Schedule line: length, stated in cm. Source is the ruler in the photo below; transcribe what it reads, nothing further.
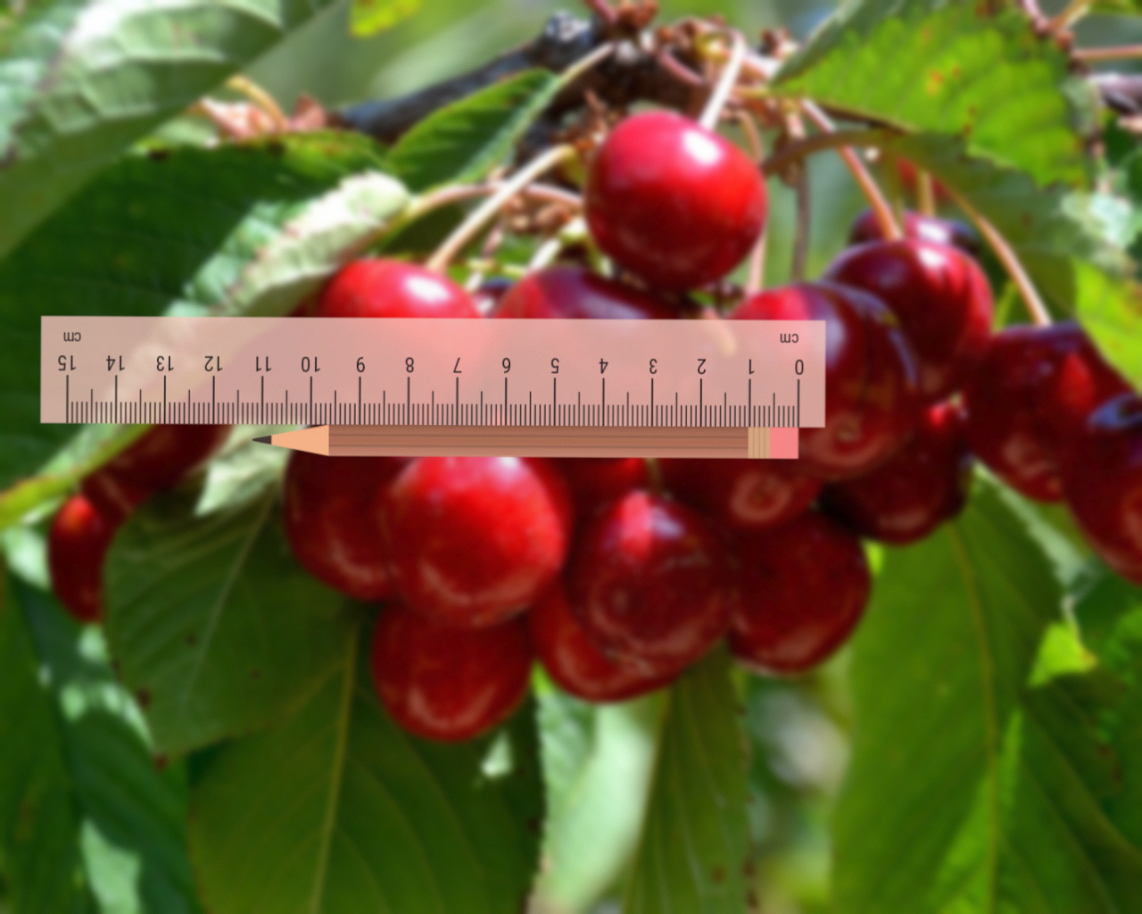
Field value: 11.2 cm
